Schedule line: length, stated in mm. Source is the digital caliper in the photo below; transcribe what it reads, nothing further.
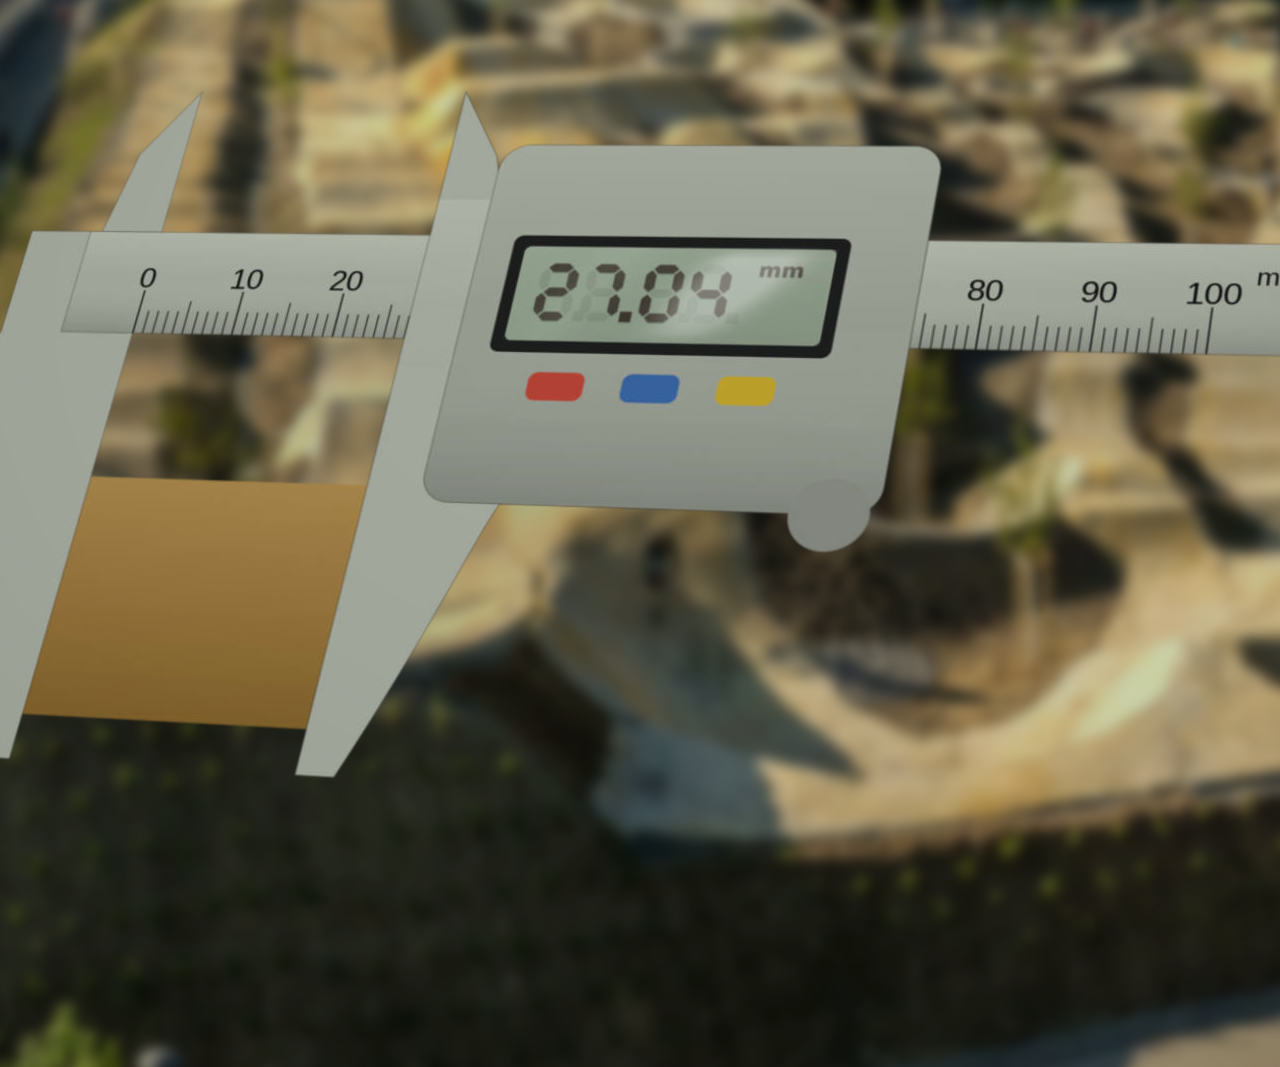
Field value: 27.04 mm
